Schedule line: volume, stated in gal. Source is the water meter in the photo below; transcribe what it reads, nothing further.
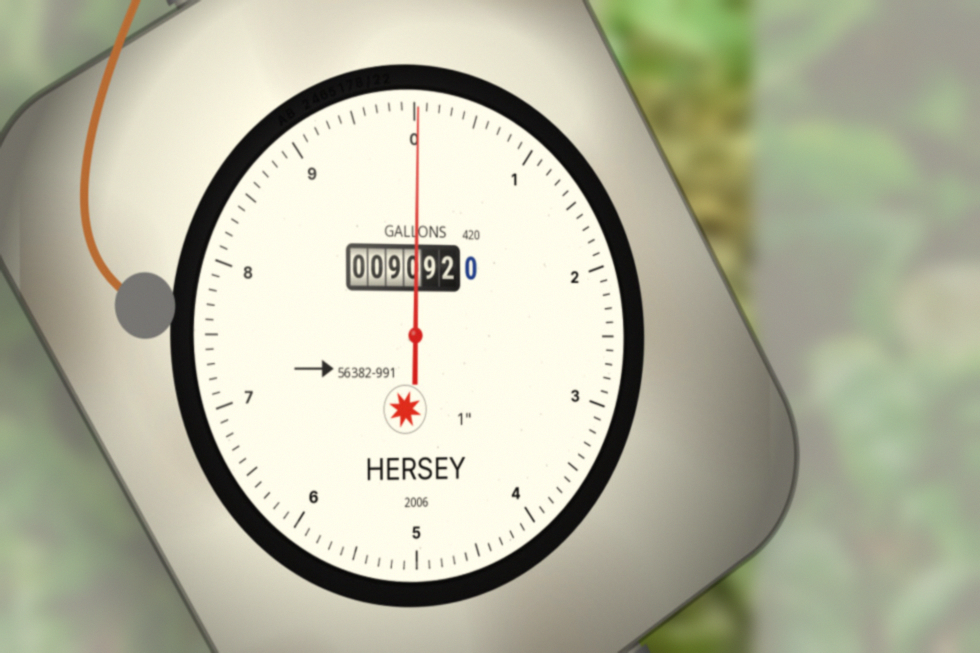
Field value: 90920.0 gal
